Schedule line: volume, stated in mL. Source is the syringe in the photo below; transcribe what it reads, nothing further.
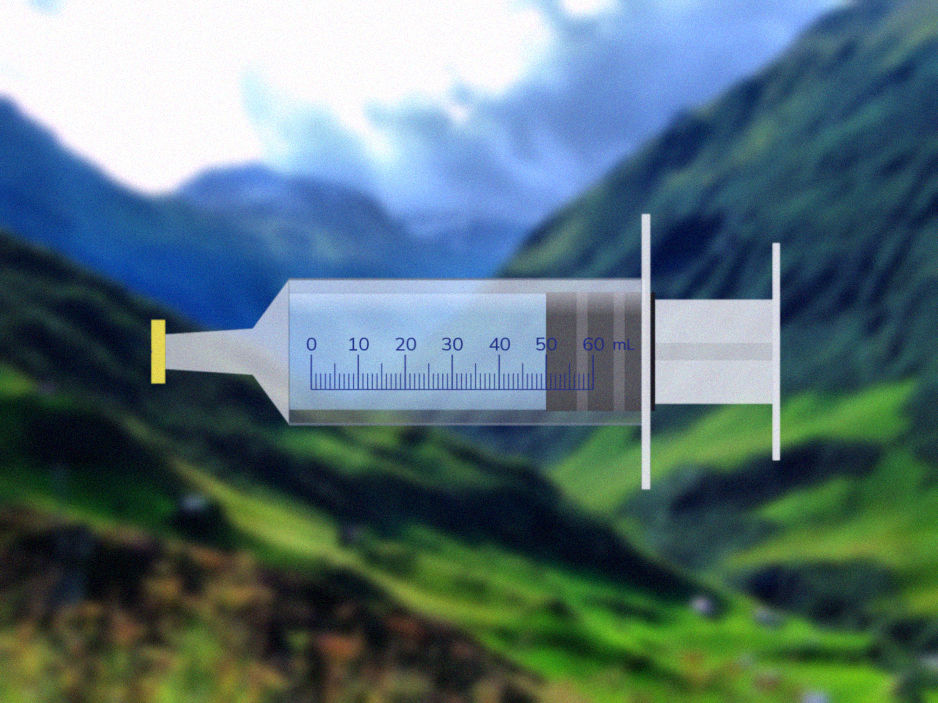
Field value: 50 mL
